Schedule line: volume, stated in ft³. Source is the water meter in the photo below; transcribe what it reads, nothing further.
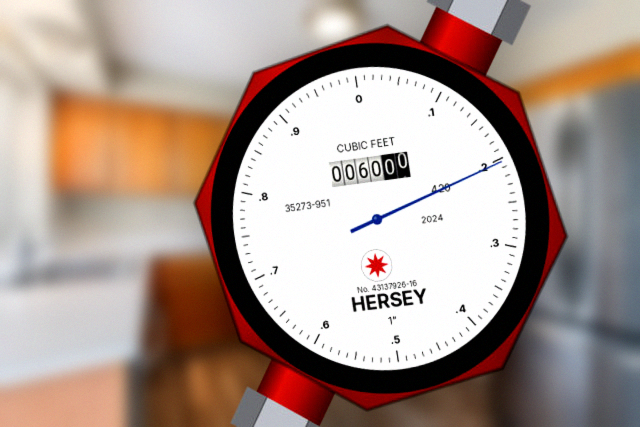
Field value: 6000.20 ft³
